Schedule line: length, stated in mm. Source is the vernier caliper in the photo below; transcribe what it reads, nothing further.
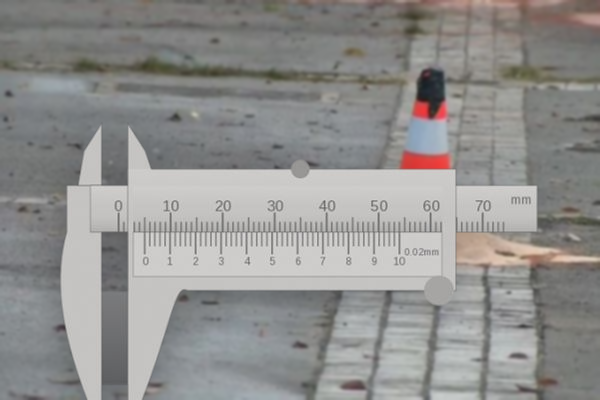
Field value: 5.0 mm
